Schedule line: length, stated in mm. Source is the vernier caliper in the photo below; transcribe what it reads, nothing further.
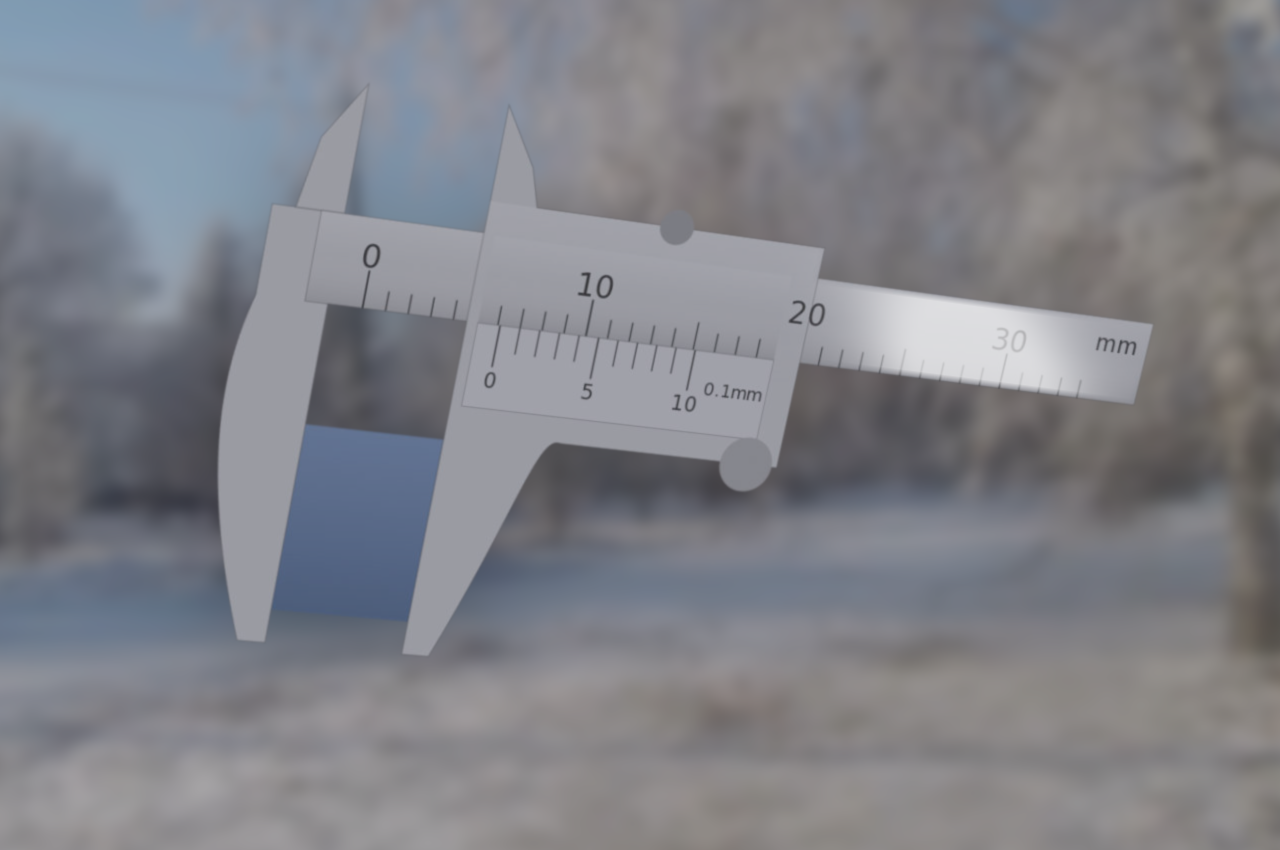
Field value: 6.1 mm
